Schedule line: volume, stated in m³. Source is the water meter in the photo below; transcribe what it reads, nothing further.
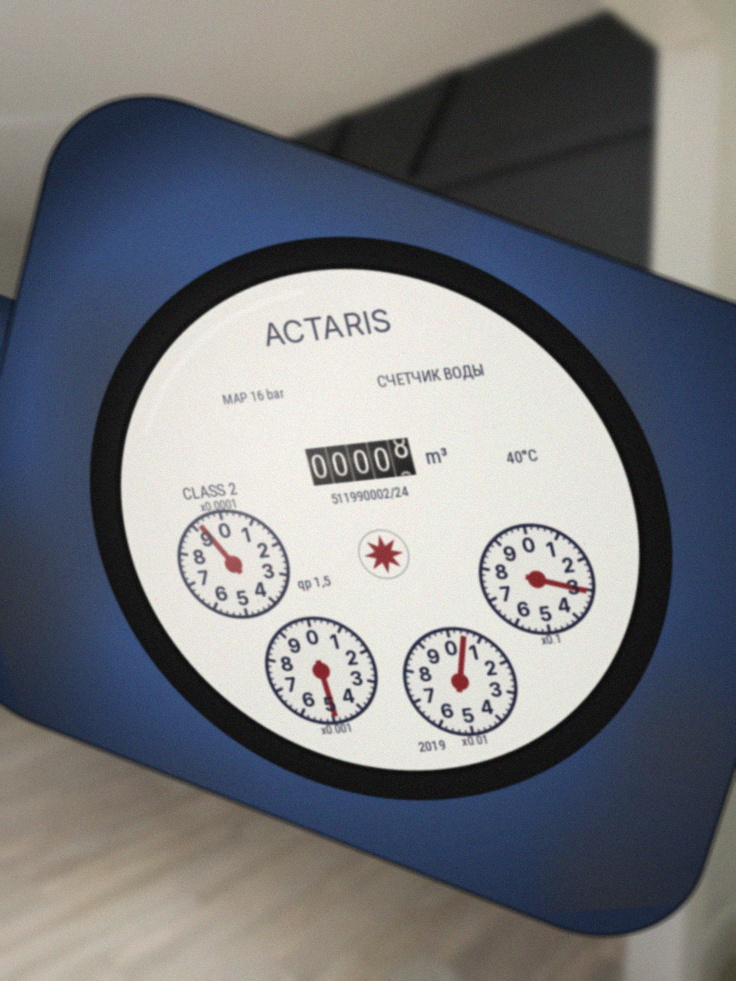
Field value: 8.3049 m³
